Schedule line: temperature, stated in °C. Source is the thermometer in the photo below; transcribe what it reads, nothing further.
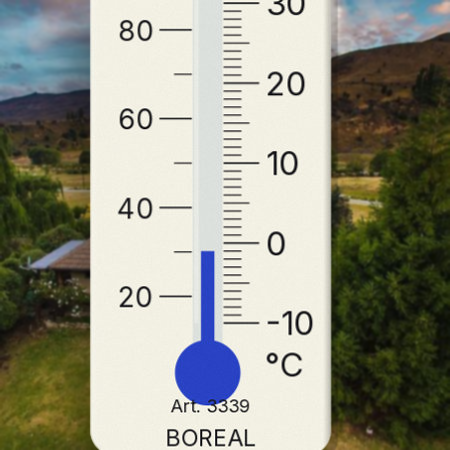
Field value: -1 °C
